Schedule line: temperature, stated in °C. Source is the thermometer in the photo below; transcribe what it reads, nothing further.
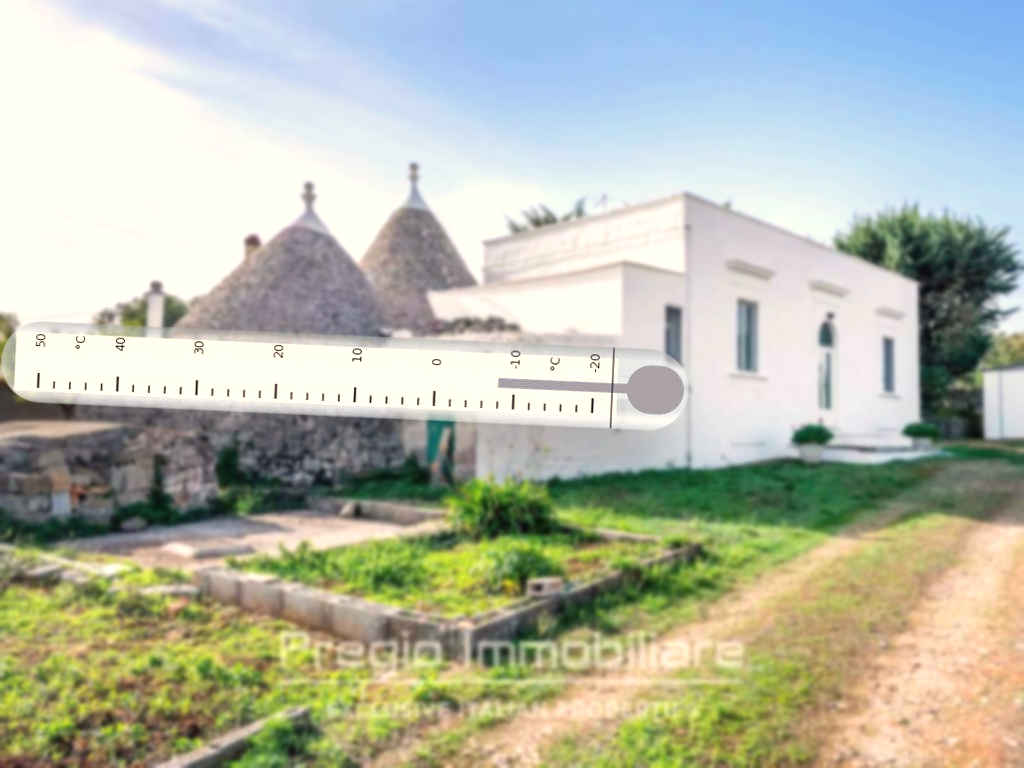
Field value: -8 °C
